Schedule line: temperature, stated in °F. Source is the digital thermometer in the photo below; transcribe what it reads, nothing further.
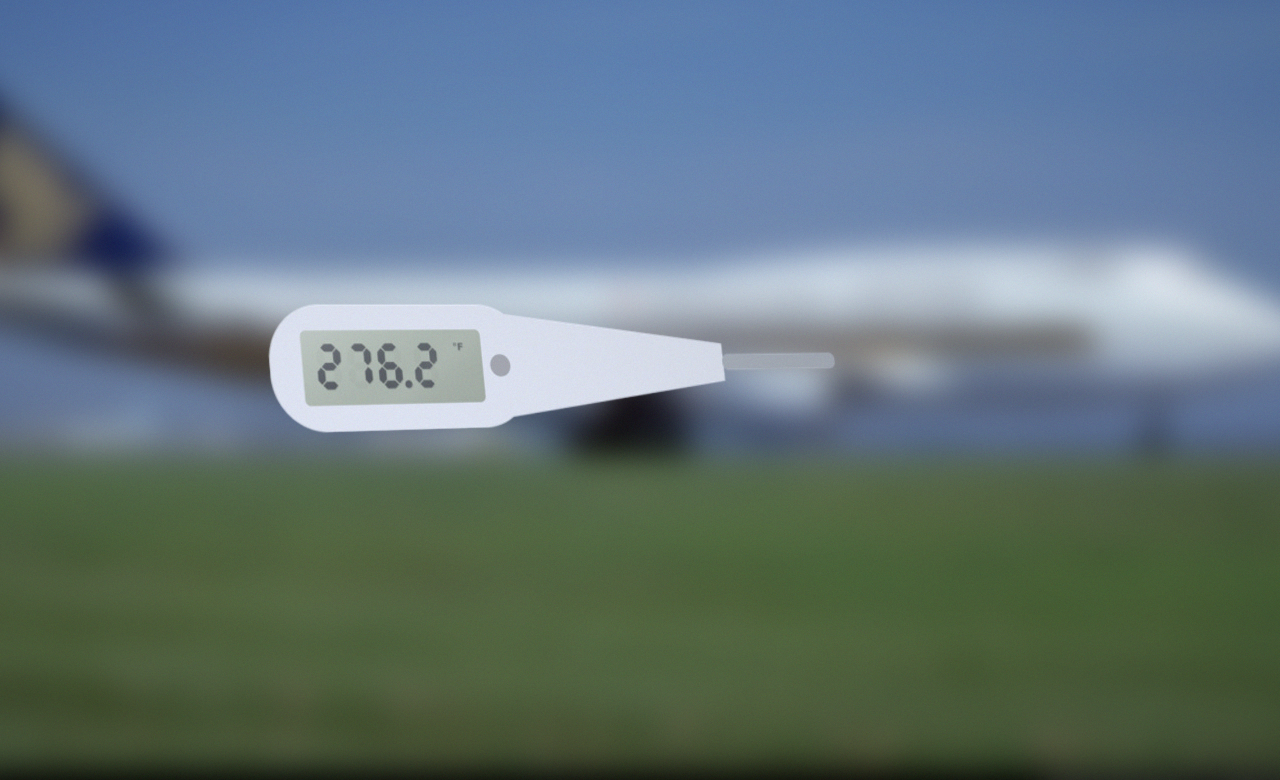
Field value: 276.2 °F
